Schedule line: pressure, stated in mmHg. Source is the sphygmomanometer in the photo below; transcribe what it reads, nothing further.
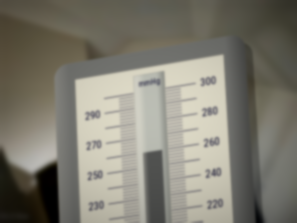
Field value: 260 mmHg
